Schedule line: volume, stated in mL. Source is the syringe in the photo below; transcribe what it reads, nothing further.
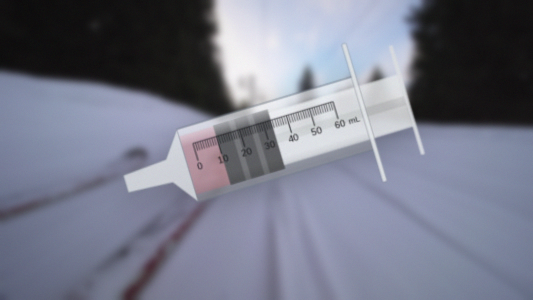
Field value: 10 mL
